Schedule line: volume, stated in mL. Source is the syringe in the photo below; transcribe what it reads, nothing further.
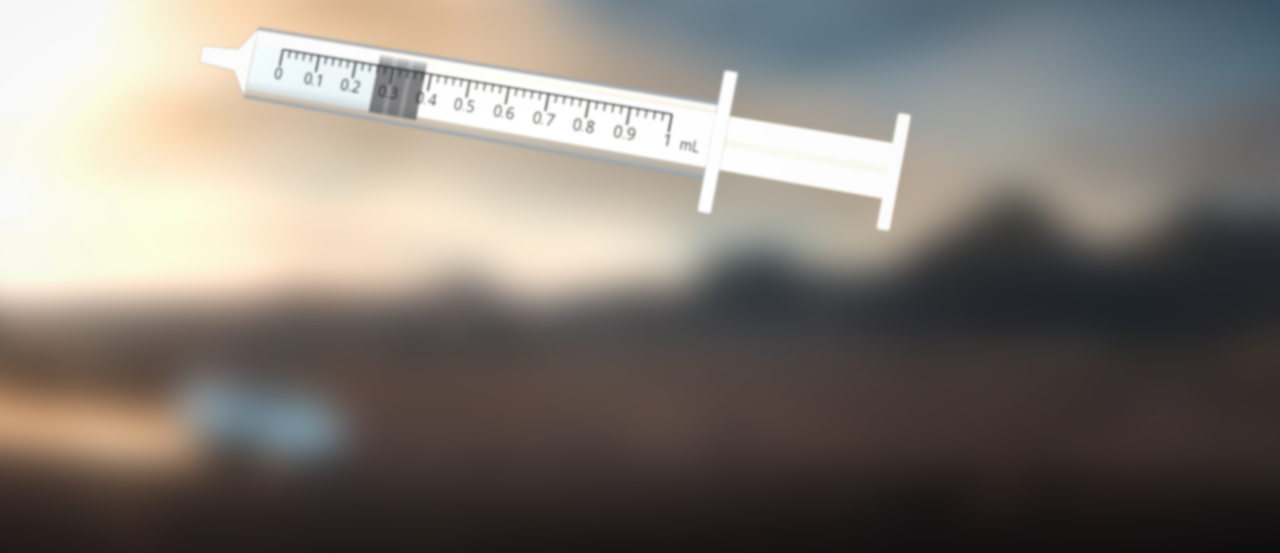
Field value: 0.26 mL
